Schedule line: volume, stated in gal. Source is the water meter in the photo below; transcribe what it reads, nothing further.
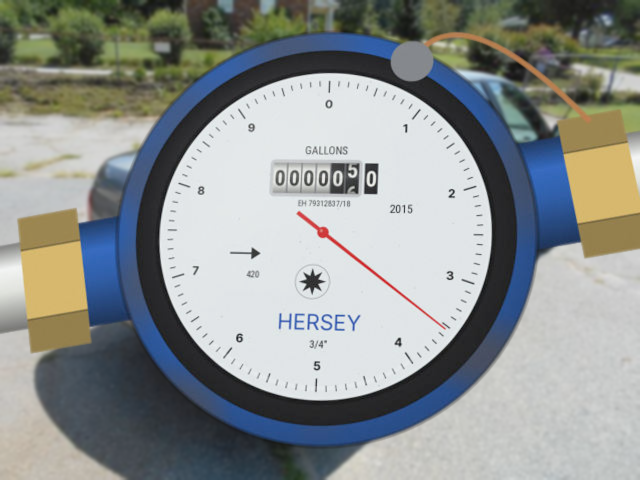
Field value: 53.5 gal
